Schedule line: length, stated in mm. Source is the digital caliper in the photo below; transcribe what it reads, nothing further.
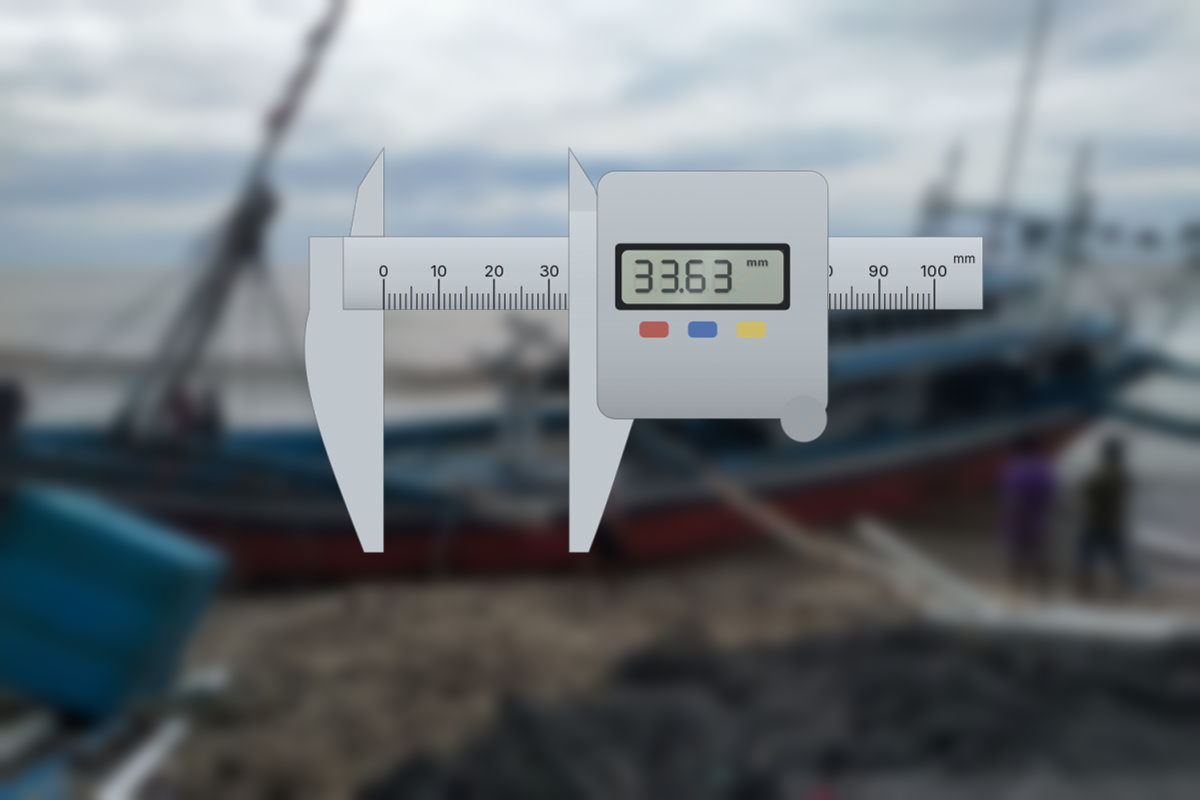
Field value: 33.63 mm
